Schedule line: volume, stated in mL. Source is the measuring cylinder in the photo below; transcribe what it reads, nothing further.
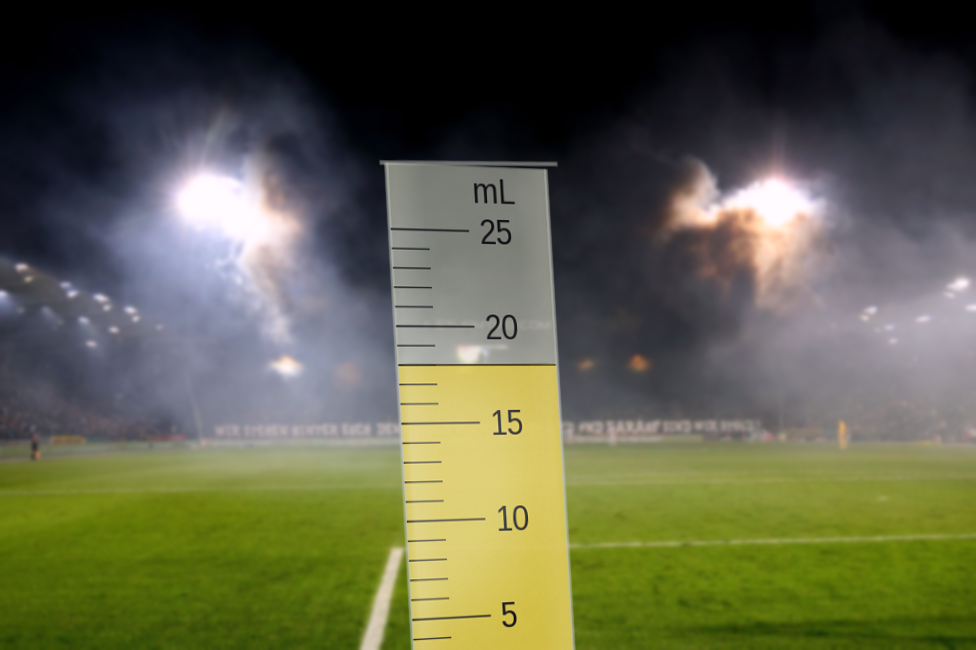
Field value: 18 mL
